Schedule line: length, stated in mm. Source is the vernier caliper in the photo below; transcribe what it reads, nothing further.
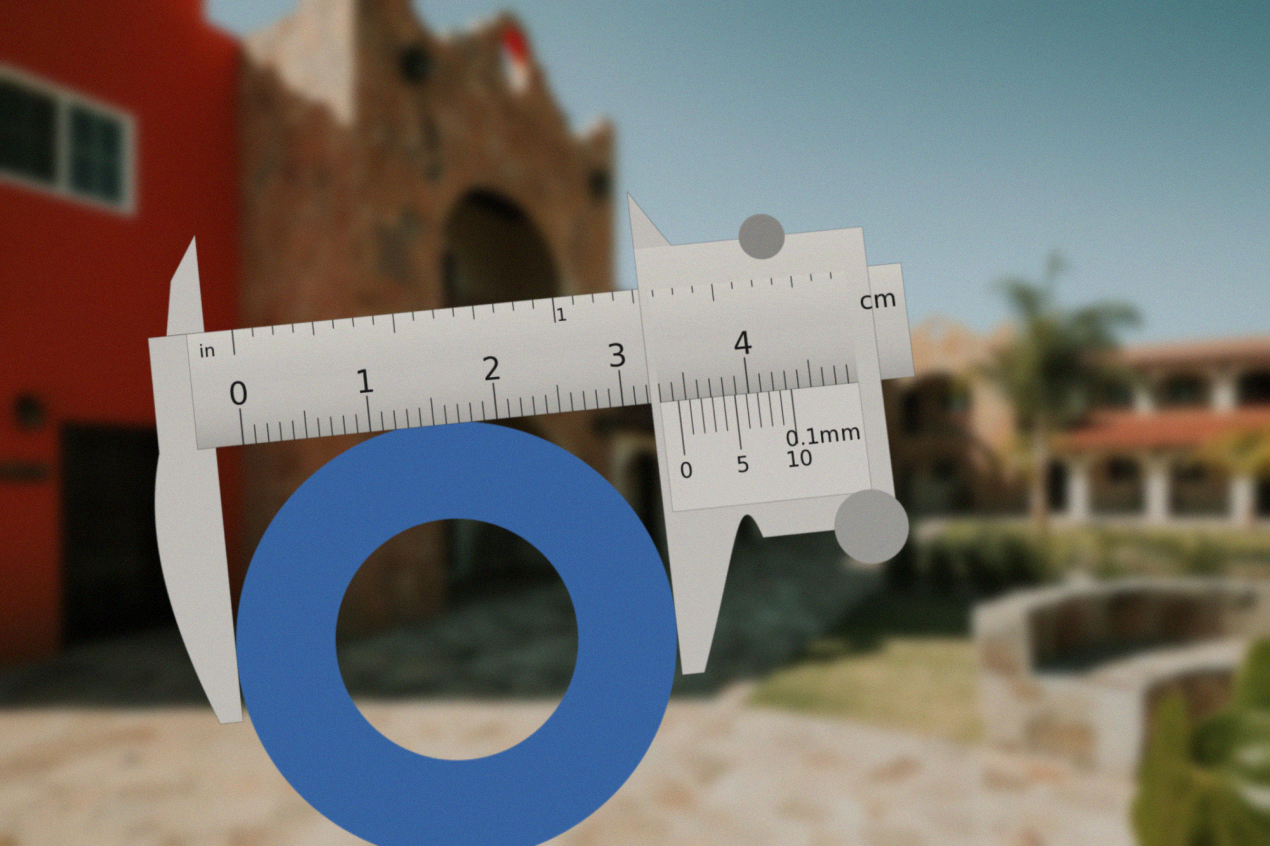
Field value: 34.4 mm
